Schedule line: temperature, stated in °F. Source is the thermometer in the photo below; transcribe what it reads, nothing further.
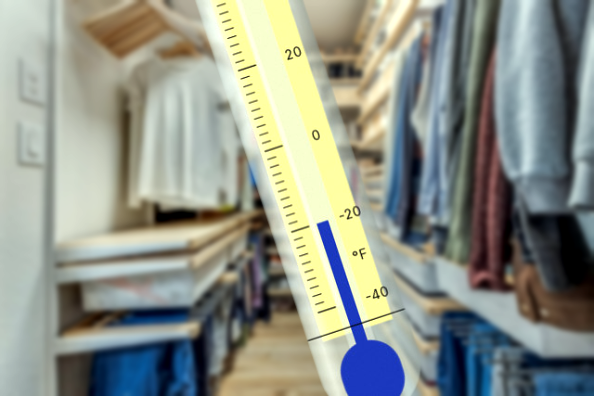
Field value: -20 °F
